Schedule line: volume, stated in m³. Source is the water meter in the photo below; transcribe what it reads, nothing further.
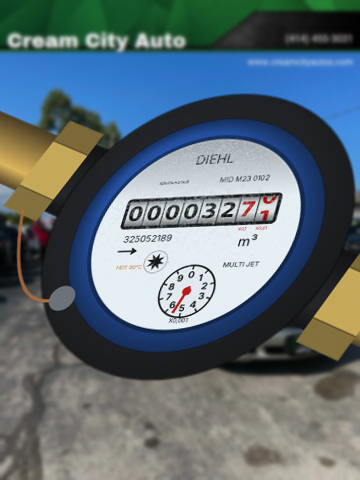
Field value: 32.705 m³
